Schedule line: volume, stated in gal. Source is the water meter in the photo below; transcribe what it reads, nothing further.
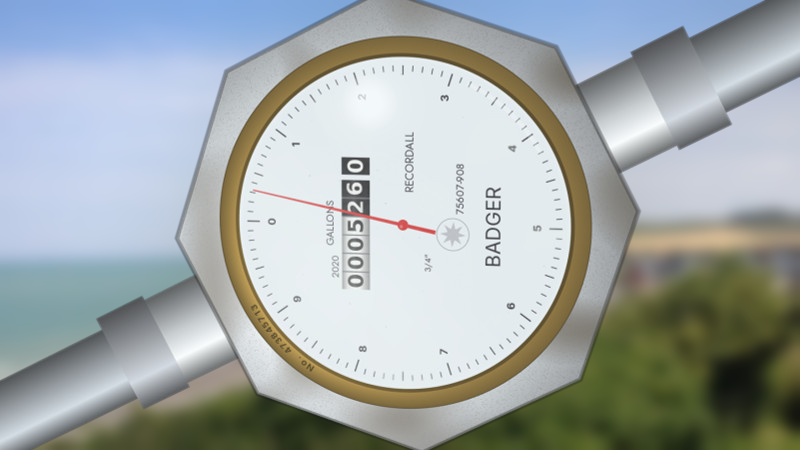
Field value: 5260.3 gal
